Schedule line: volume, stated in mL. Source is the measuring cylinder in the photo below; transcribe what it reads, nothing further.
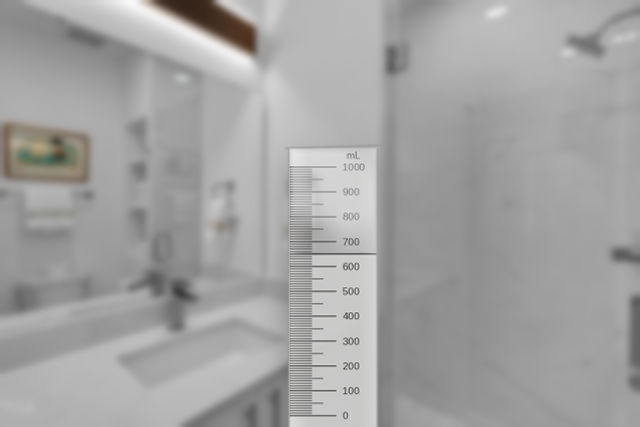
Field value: 650 mL
